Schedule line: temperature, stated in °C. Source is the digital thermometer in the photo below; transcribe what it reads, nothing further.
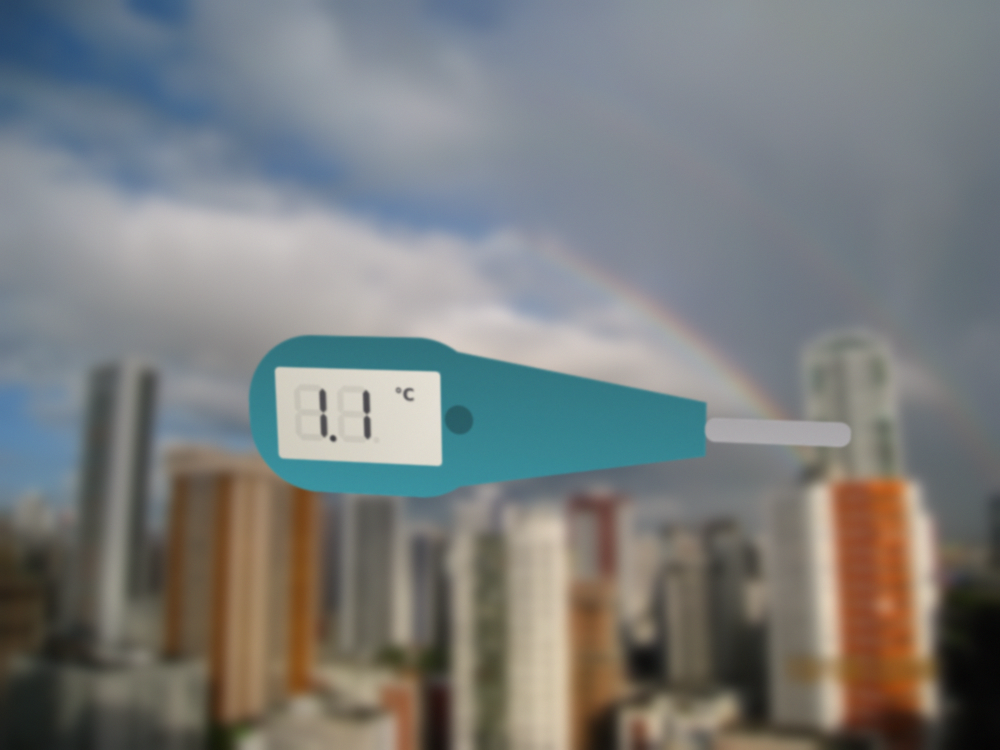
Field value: 1.1 °C
